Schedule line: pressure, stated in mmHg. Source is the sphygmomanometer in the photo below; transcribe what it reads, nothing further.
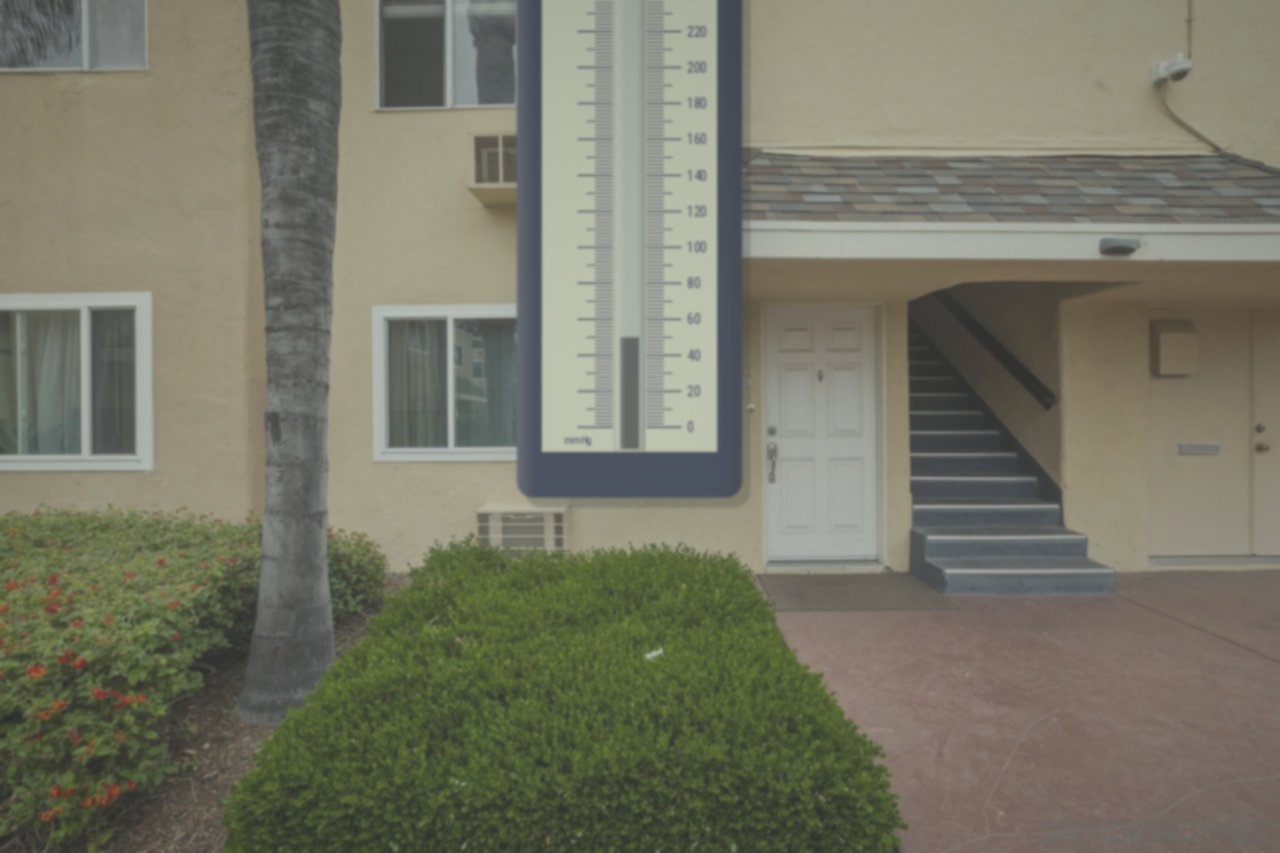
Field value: 50 mmHg
